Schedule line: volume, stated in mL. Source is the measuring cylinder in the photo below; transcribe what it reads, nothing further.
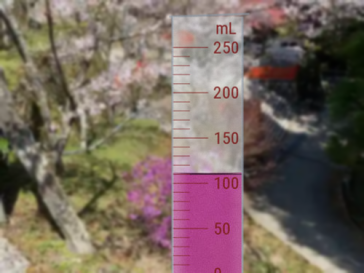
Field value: 110 mL
